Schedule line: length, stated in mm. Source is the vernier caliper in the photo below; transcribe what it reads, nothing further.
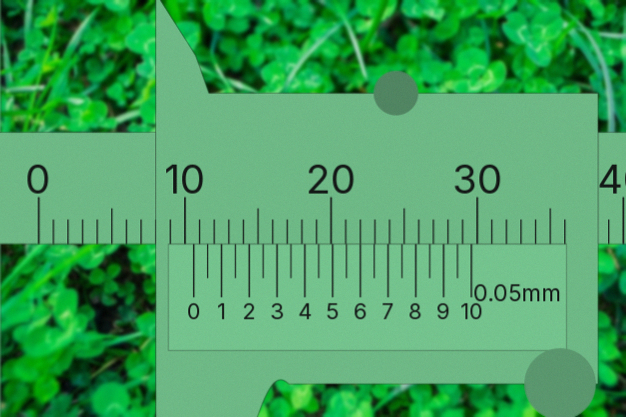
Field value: 10.6 mm
